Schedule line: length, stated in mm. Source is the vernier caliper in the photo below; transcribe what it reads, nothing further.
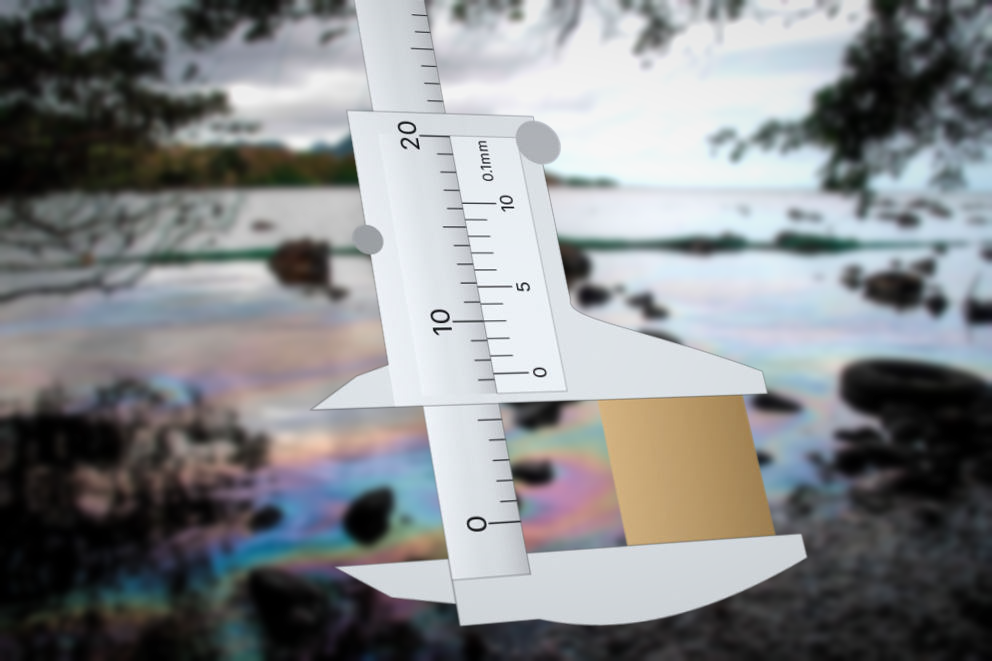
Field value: 7.3 mm
